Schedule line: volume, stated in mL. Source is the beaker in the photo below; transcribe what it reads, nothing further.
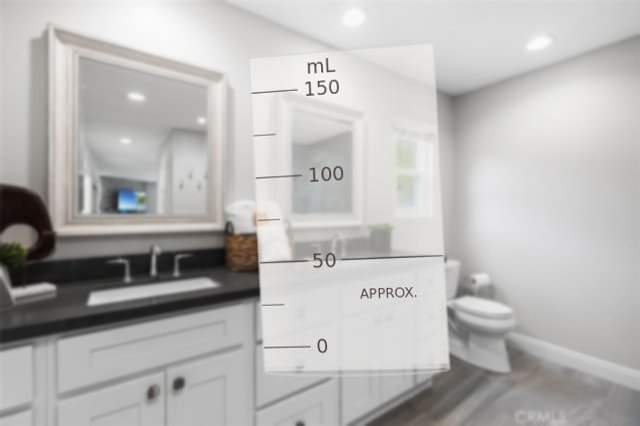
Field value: 50 mL
